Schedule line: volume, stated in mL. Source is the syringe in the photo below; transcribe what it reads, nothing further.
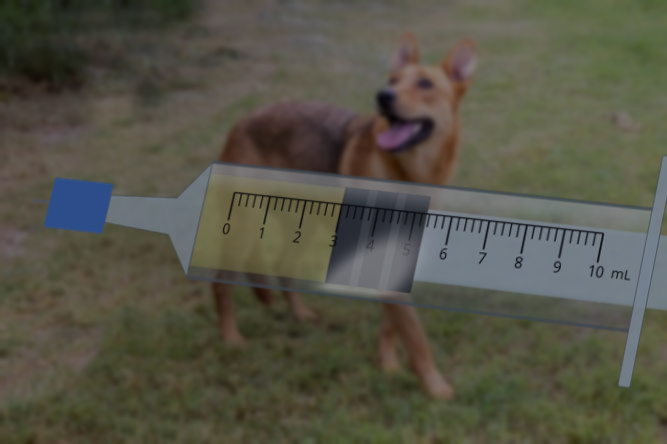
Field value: 3 mL
